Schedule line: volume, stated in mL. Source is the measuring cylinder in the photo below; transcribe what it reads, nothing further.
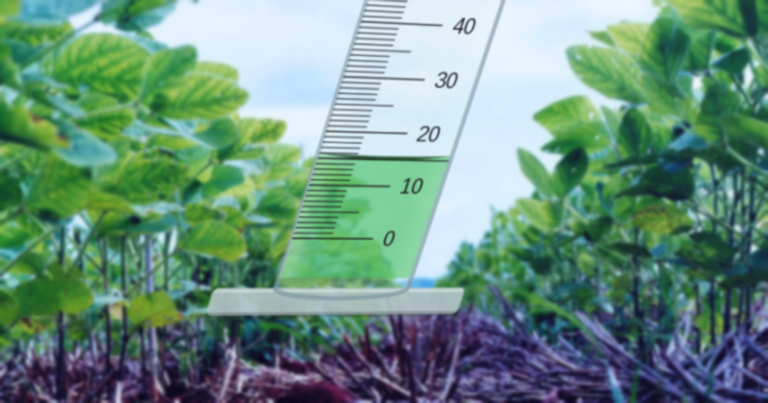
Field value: 15 mL
